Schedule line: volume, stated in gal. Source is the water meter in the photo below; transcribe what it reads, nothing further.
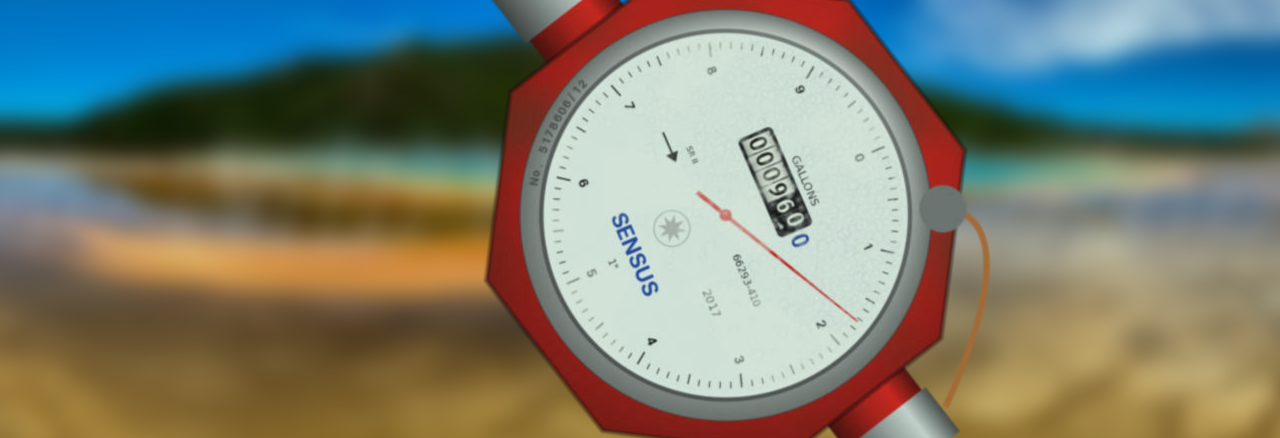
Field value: 9601.7 gal
